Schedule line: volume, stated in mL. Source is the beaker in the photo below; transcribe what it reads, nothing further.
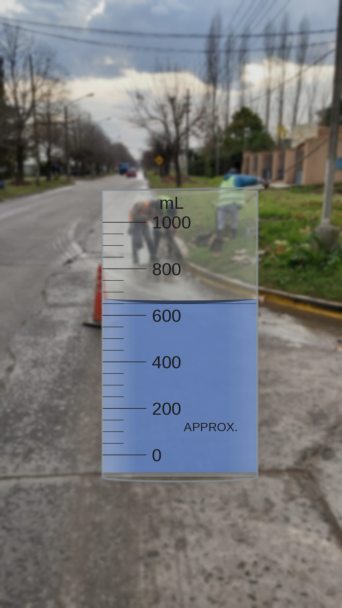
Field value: 650 mL
